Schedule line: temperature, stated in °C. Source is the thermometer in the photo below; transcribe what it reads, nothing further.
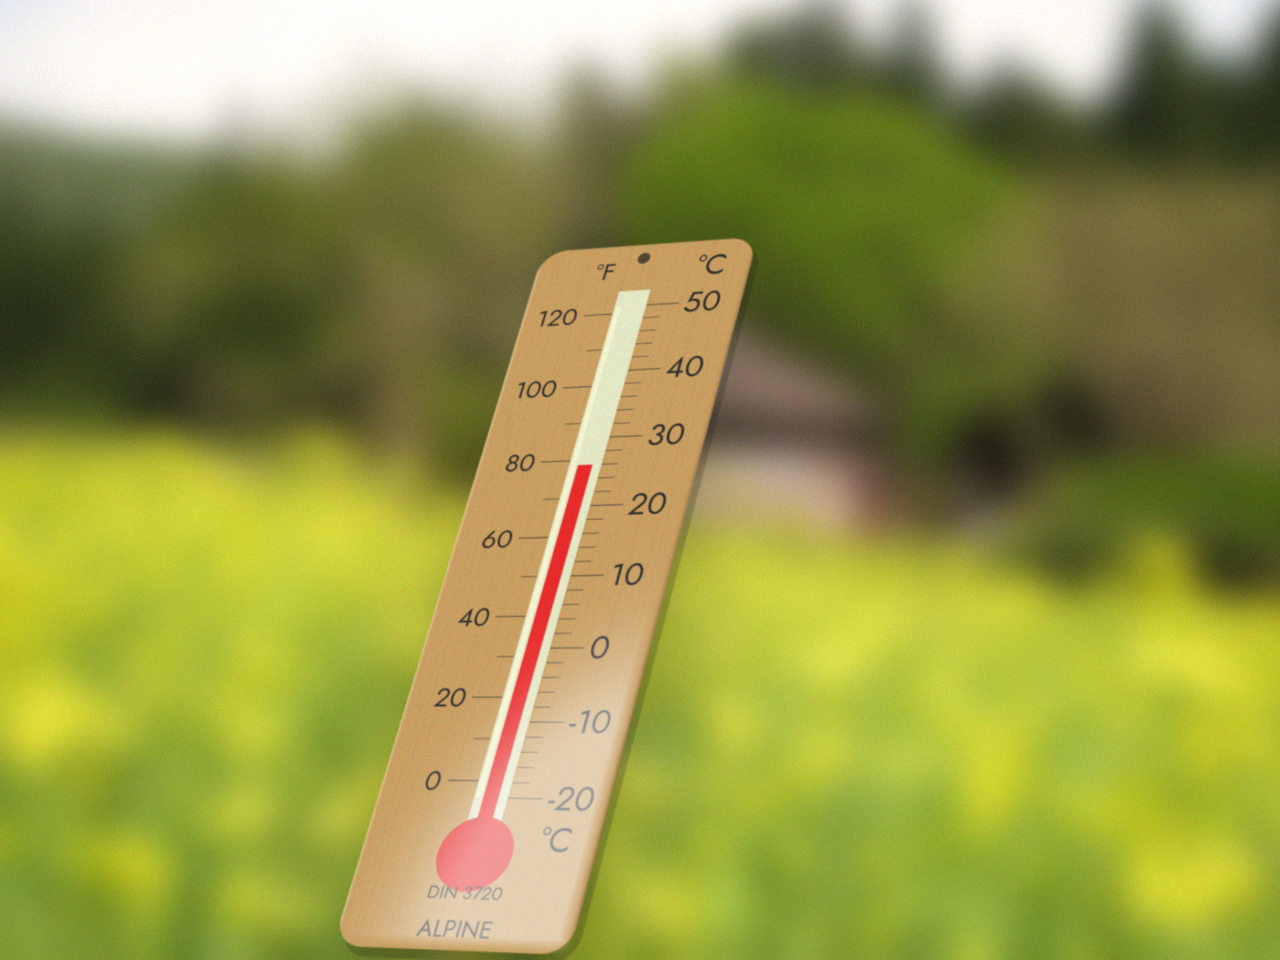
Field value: 26 °C
